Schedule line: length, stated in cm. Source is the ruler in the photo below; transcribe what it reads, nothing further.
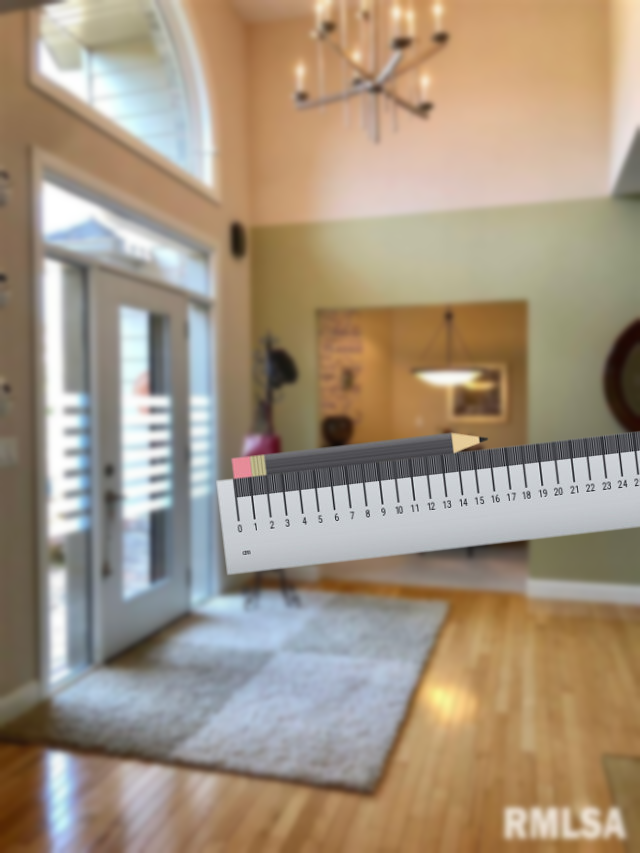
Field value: 16 cm
